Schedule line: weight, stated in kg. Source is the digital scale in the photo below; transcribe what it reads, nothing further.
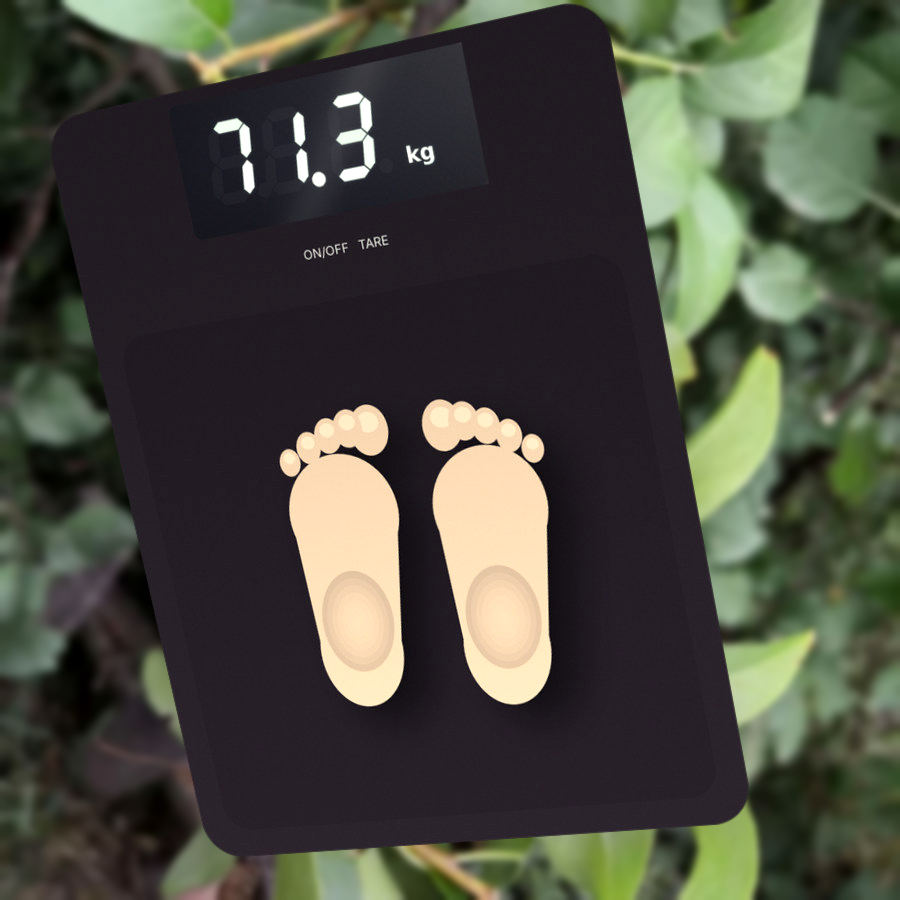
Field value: 71.3 kg
